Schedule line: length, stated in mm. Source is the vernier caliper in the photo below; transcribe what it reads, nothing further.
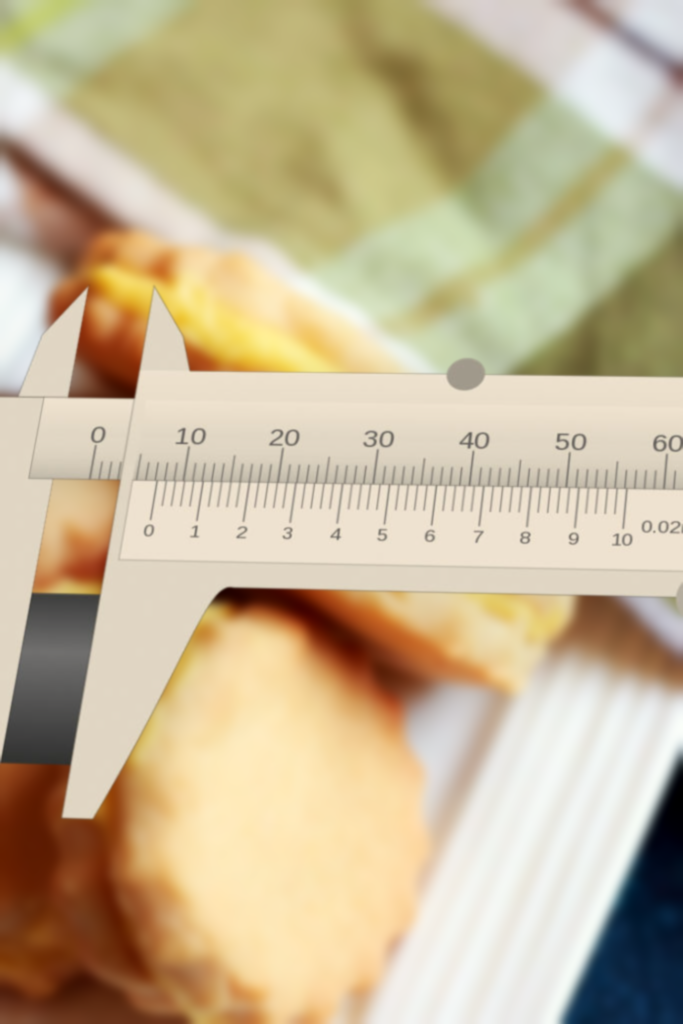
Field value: 7.2 mm
